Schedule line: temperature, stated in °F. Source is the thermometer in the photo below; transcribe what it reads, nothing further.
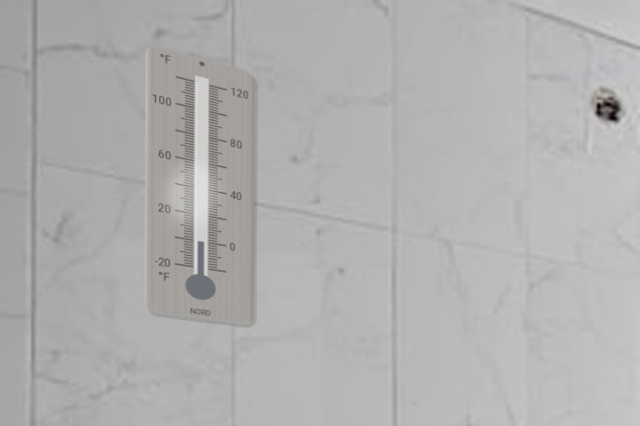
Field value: 0 °F
